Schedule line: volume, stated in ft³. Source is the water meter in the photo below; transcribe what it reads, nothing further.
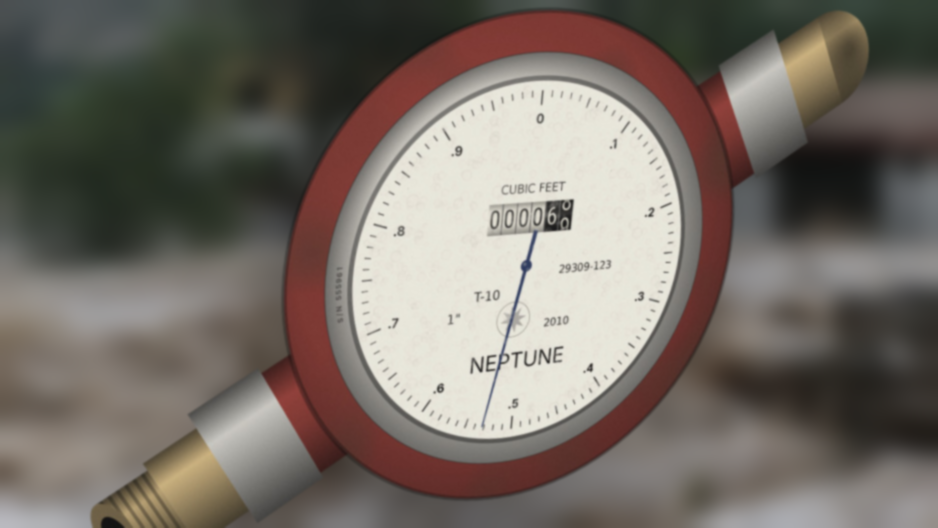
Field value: 68.53 ft³
